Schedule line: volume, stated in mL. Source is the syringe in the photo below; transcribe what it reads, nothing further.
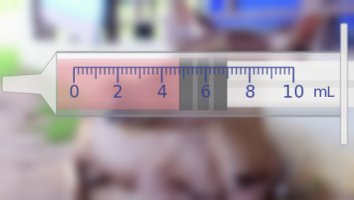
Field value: 4.8 mL
